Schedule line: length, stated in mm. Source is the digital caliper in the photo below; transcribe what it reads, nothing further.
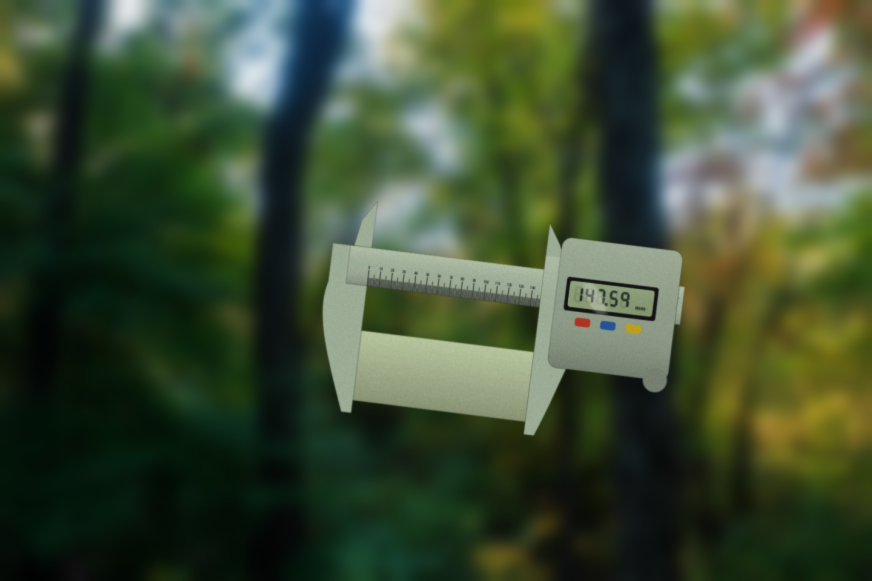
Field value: 147.59 mm
